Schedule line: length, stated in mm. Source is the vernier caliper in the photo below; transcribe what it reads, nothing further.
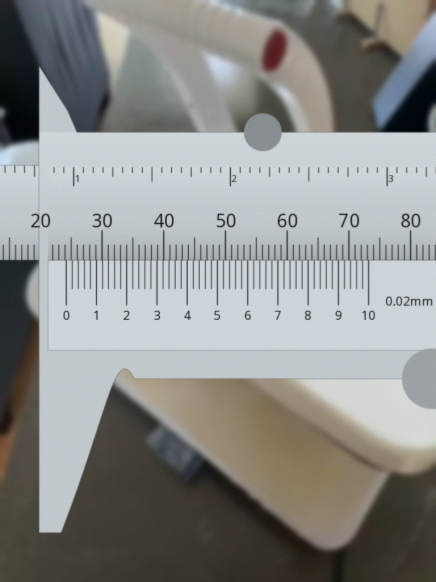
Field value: 24.2 mm
